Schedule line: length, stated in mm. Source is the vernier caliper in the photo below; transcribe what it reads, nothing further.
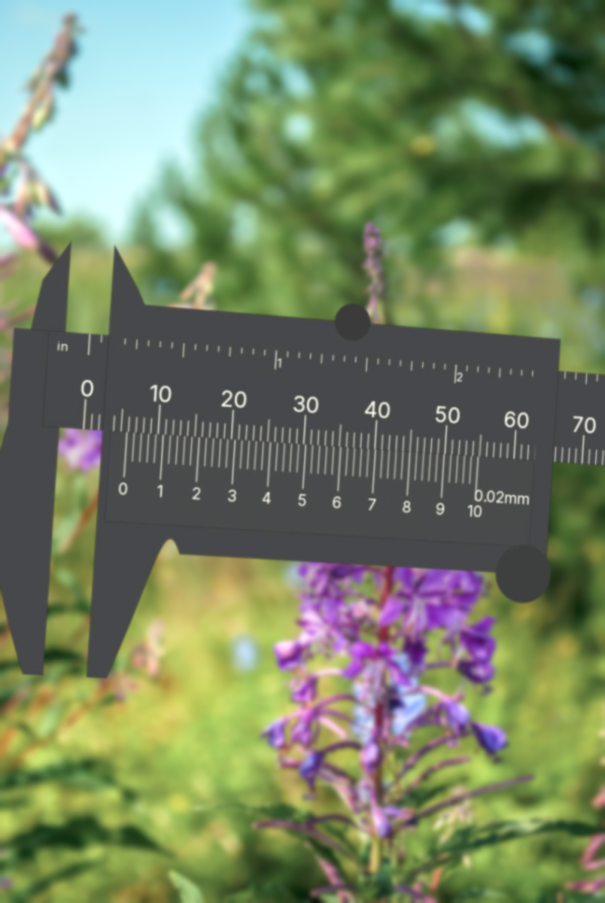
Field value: 5.8 mm
